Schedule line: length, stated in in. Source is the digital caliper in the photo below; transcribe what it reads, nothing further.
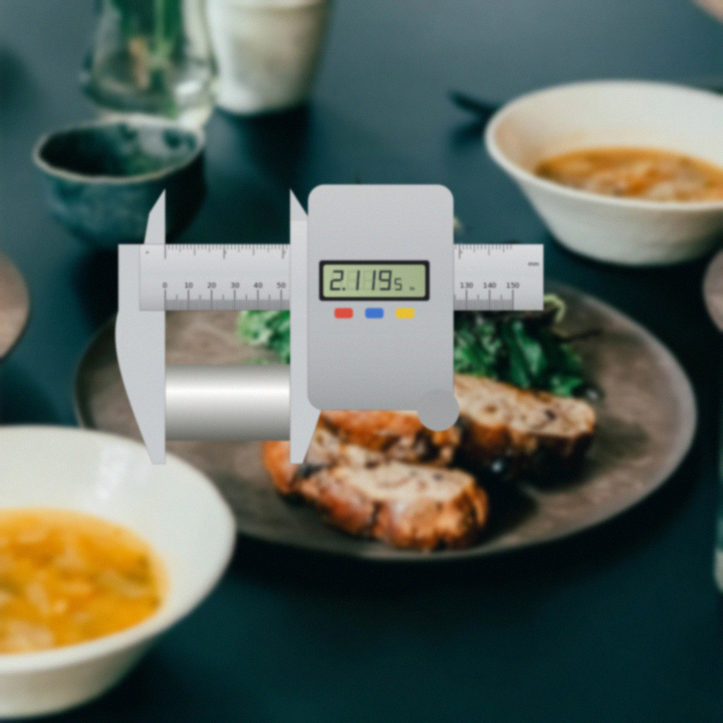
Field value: 2.1195 in
